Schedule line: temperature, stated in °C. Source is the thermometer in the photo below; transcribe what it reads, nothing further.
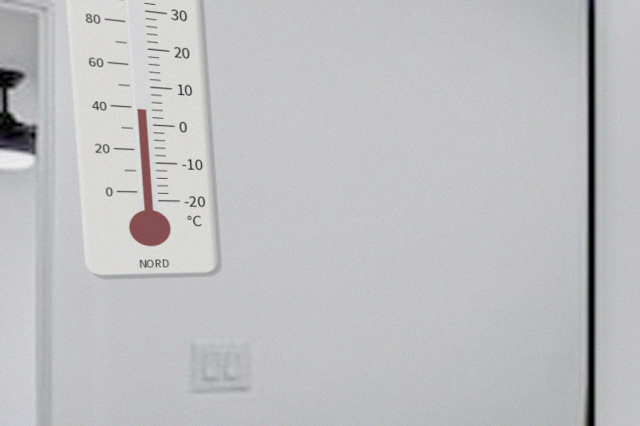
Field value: 4 °C
